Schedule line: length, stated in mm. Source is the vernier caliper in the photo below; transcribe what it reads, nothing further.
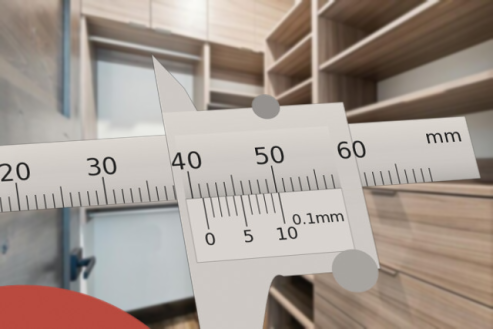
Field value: 41.2 mm
